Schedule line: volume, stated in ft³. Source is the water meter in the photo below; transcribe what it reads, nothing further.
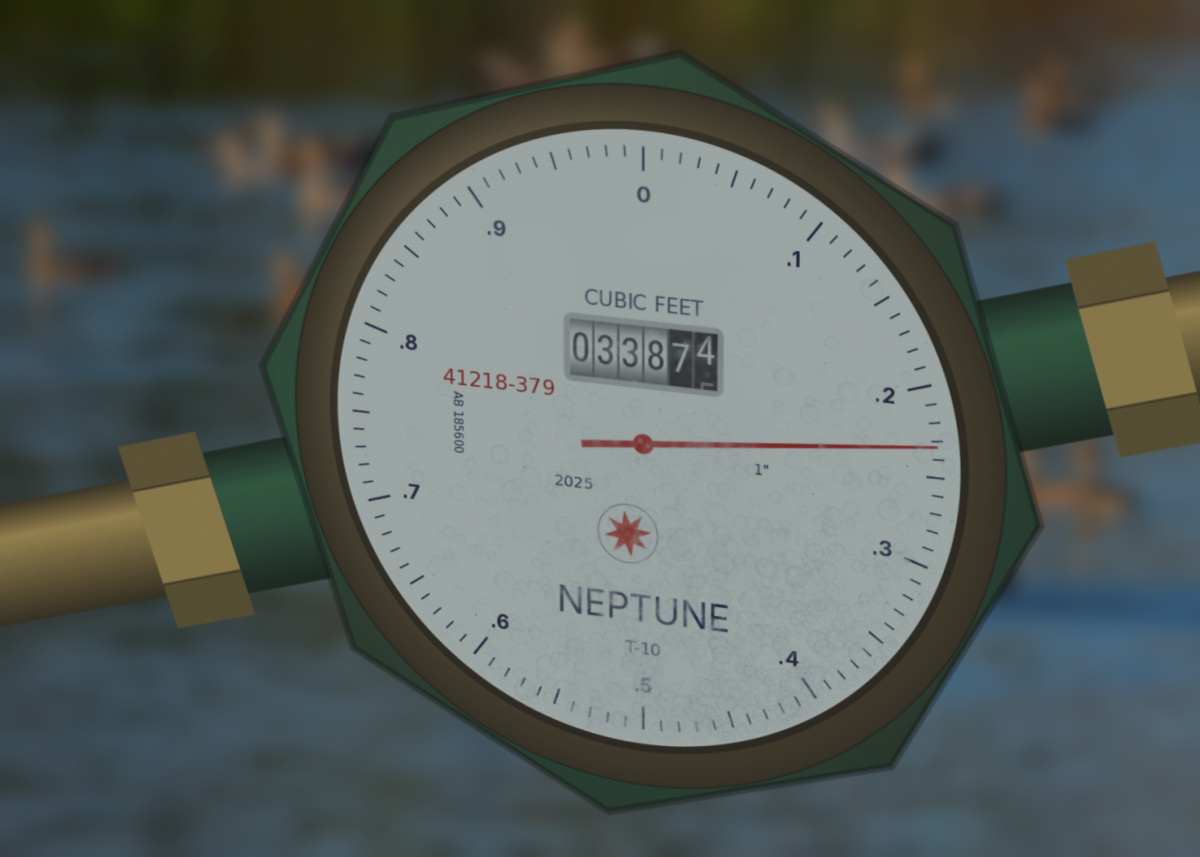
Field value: 33874.23 ft³
